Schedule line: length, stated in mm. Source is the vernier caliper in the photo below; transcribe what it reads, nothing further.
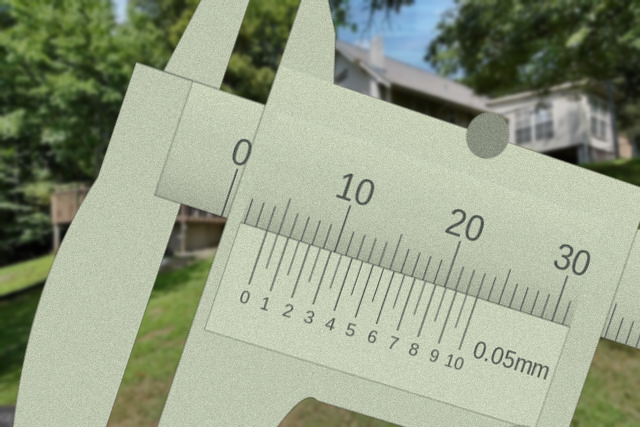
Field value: 4.0 mm
